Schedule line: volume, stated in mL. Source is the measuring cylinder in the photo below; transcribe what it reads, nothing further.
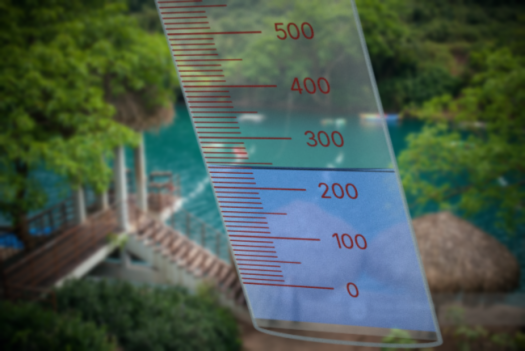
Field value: 240 mL
